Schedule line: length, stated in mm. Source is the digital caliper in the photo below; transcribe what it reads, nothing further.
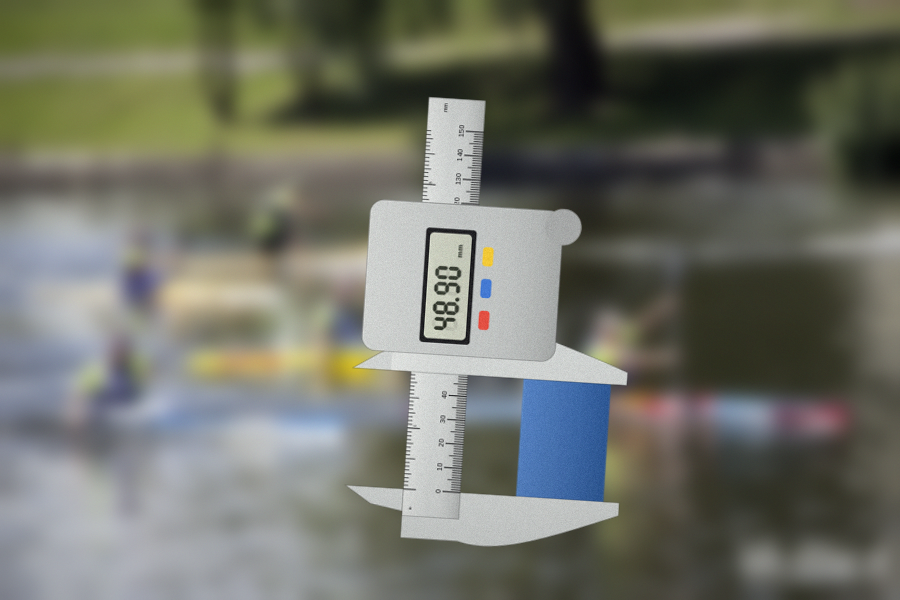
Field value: 48.90 mm
